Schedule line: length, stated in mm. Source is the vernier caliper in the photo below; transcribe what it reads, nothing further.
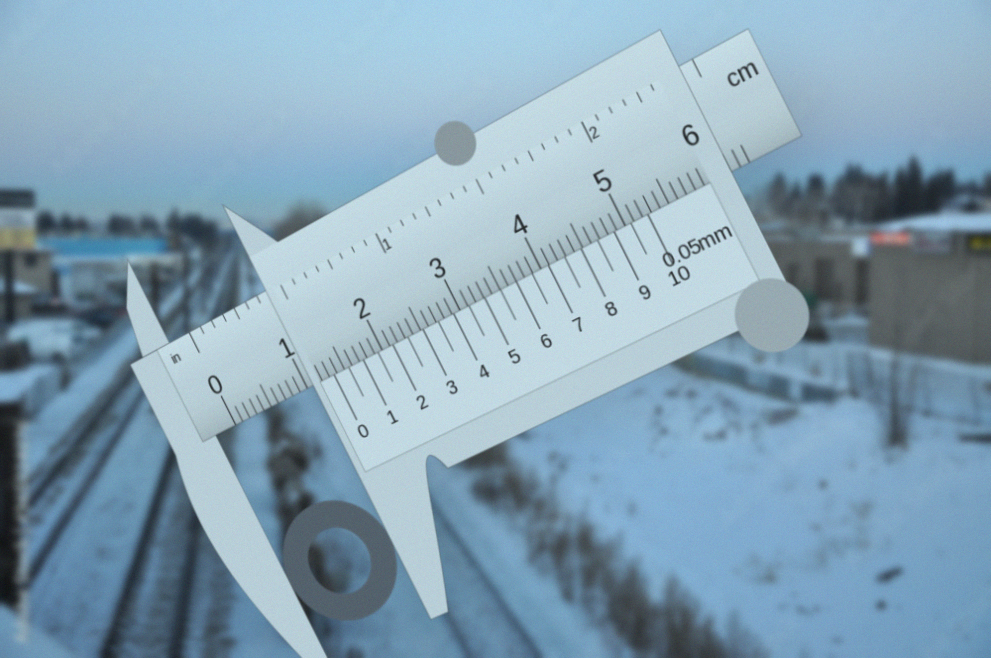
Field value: 13.6 mm
